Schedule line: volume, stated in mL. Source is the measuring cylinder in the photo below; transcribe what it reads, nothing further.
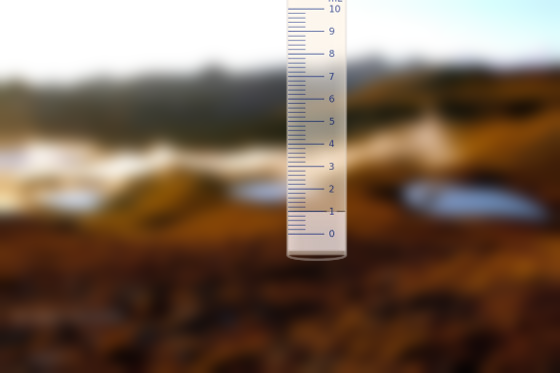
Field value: 1 mL
